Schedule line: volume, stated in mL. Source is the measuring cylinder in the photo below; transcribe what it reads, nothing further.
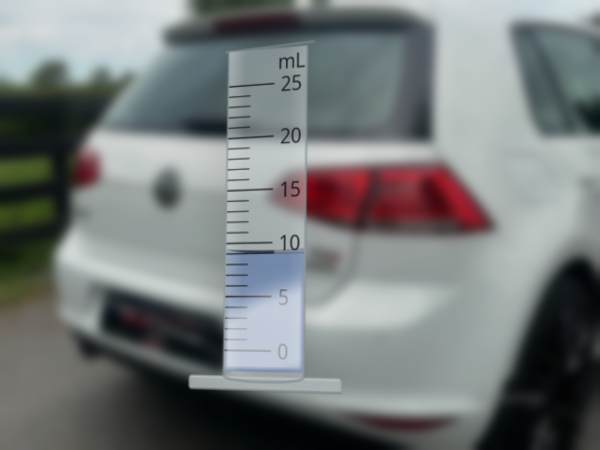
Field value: 9 mL
